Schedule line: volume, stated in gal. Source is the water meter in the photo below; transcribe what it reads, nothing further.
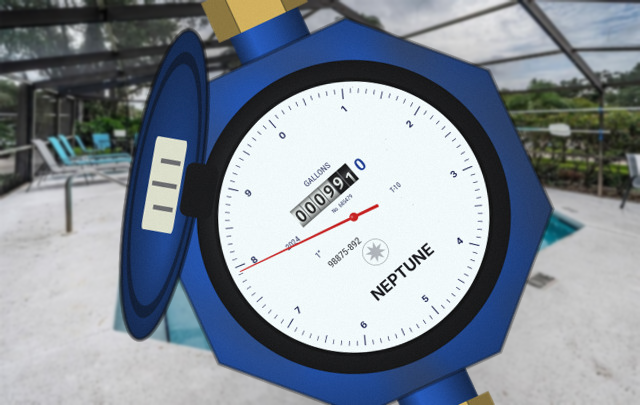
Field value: 9907.9 gal
